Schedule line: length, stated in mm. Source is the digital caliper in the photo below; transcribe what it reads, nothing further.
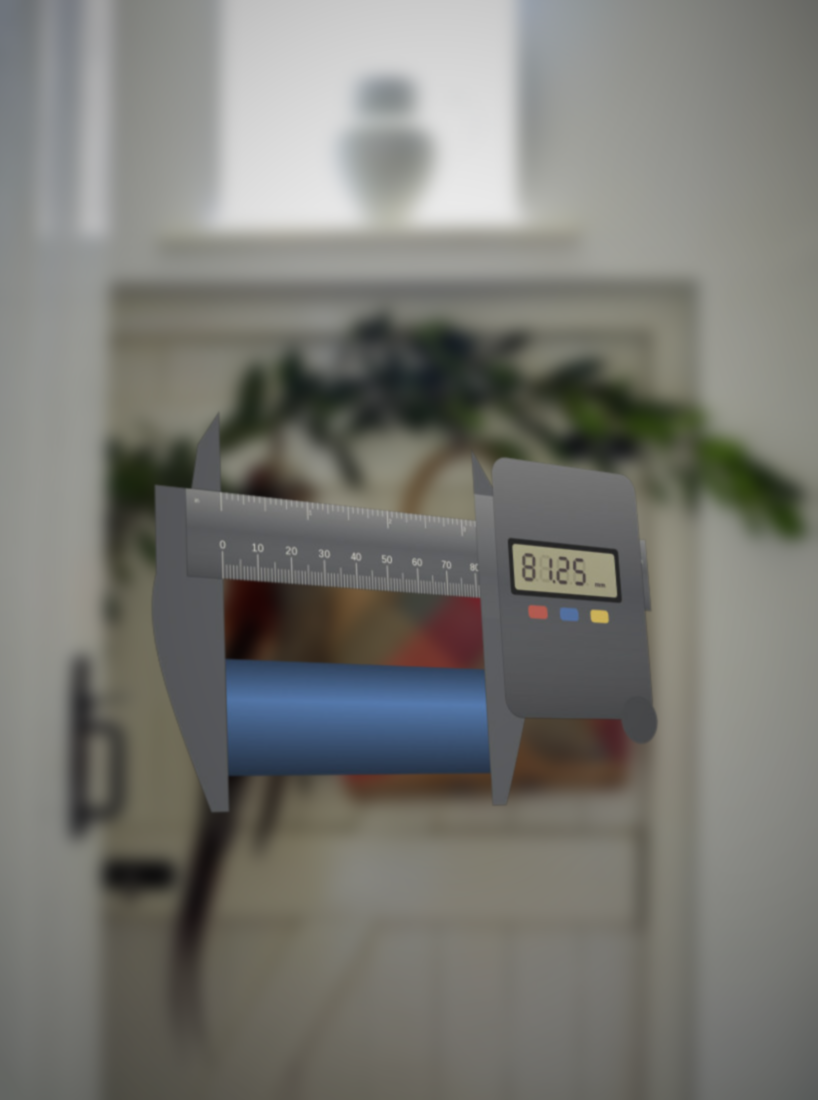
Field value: 81.25 mm
